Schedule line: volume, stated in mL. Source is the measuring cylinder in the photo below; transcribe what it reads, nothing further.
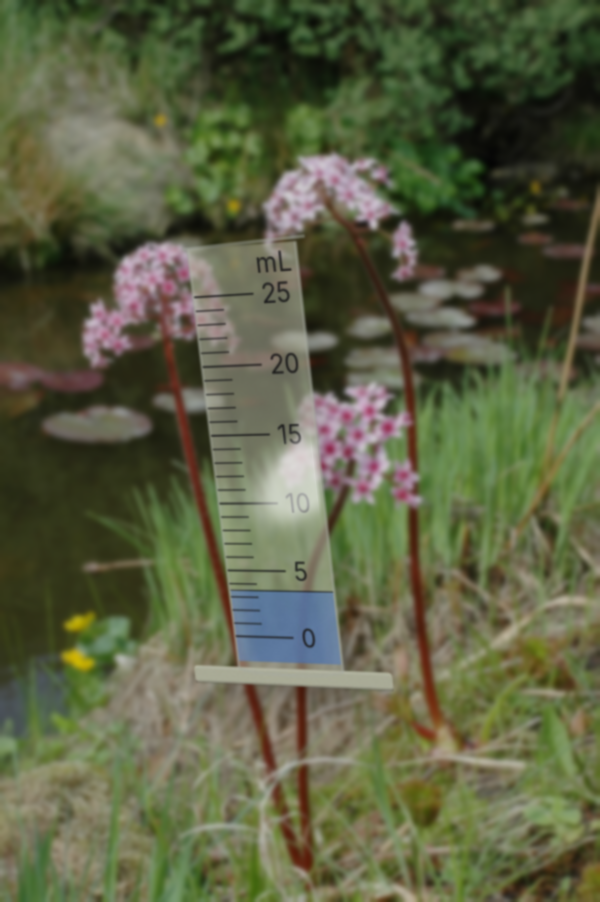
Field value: 3.5 mL
